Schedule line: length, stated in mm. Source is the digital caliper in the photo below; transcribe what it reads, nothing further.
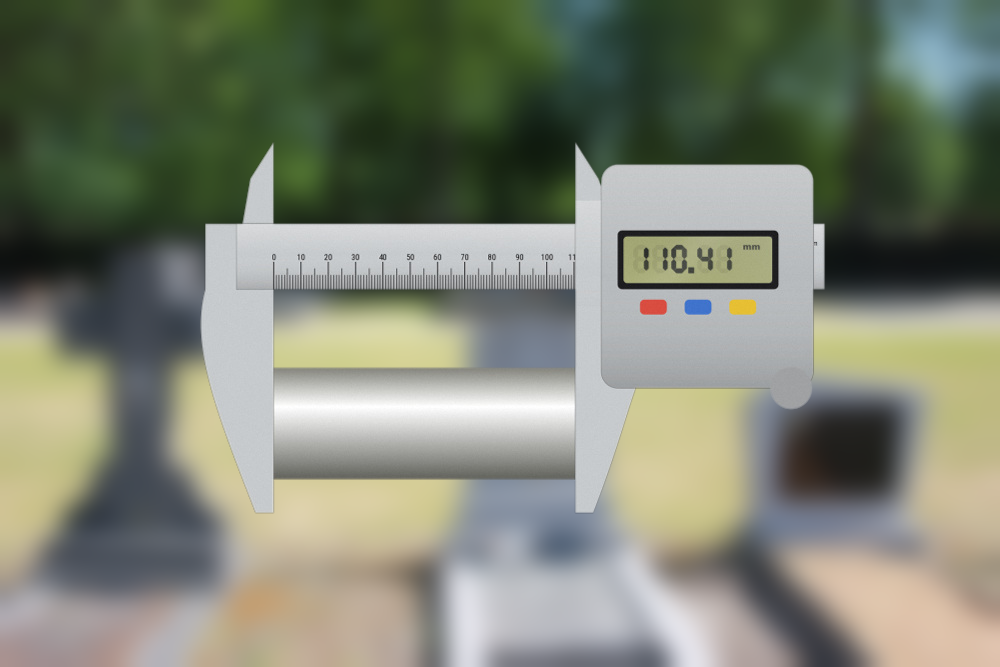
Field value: 110.41 mm
